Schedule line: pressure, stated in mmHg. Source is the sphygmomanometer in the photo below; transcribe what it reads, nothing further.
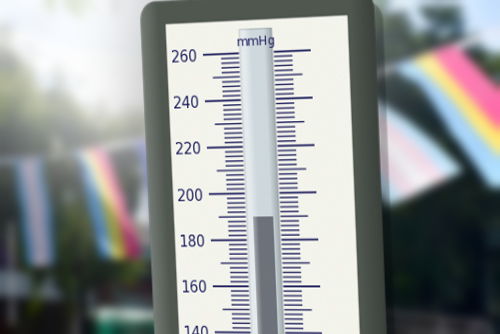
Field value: 190 mmHg
